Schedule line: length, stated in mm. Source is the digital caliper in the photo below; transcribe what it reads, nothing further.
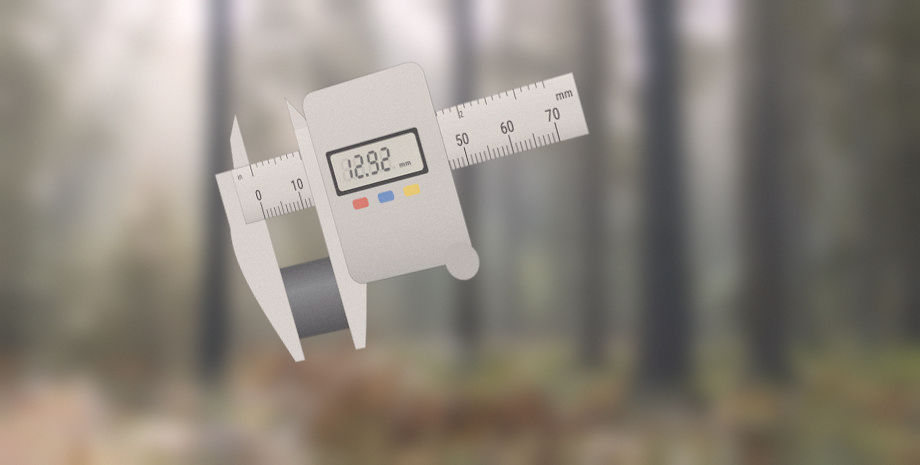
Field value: 12.92 mm
